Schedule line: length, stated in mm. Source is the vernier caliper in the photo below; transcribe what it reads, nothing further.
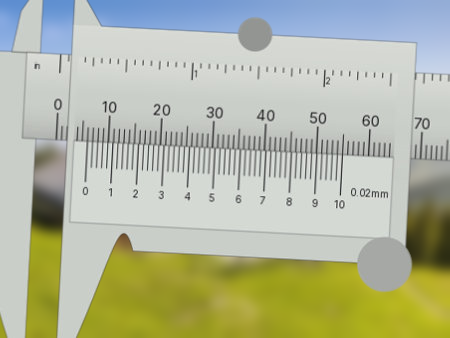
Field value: 6.0 mm
